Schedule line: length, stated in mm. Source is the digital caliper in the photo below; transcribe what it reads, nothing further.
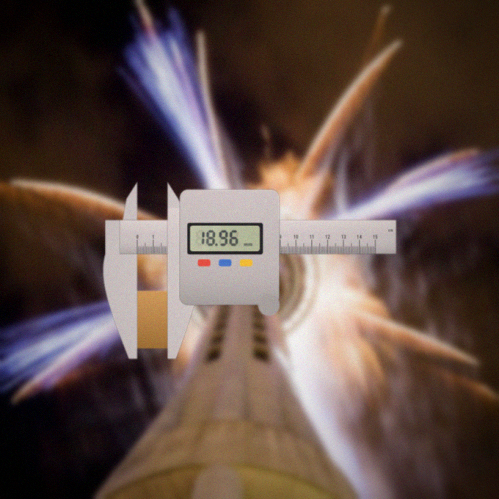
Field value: 18.96 mm
